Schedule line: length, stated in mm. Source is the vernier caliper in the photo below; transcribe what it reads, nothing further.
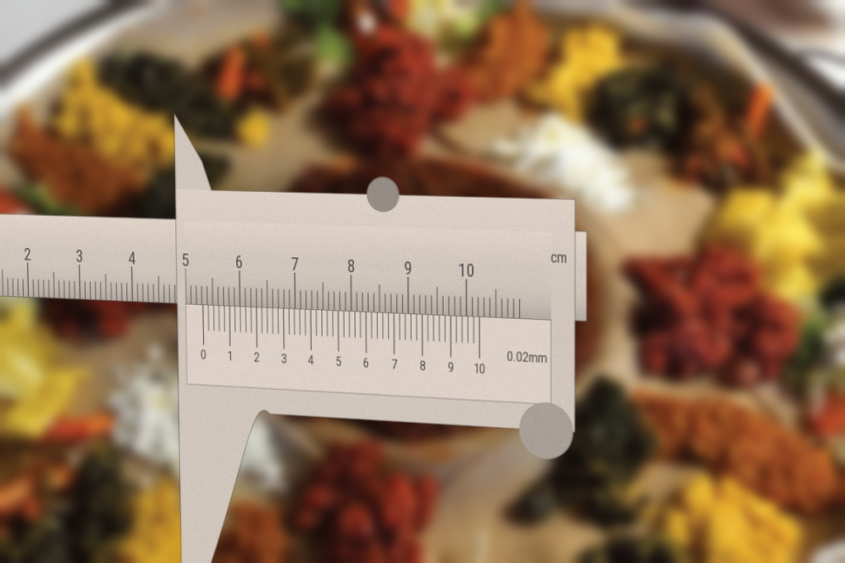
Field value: 53.2 mm
